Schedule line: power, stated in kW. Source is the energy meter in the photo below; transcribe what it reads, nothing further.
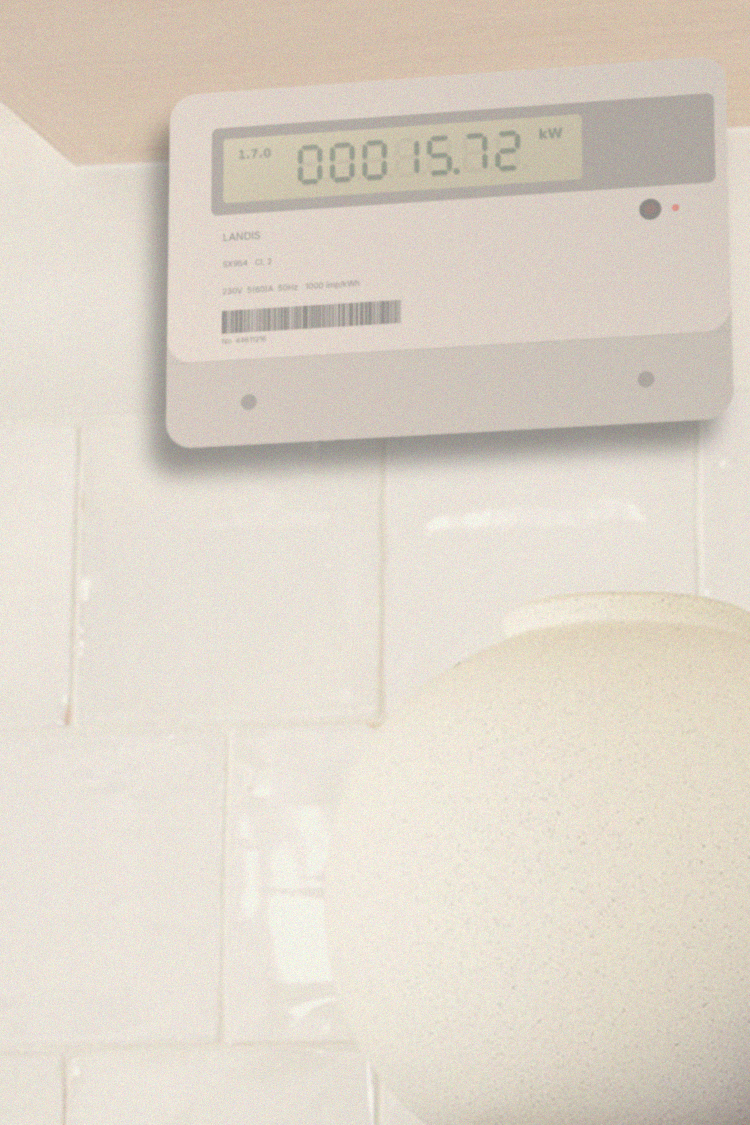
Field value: 15.72 kW
